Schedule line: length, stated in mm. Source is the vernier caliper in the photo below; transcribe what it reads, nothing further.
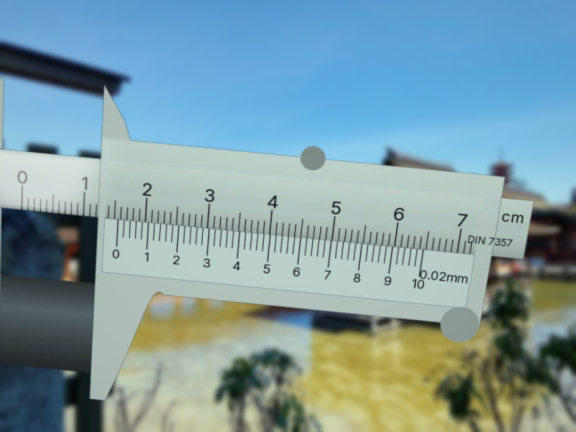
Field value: 15.6 mm
